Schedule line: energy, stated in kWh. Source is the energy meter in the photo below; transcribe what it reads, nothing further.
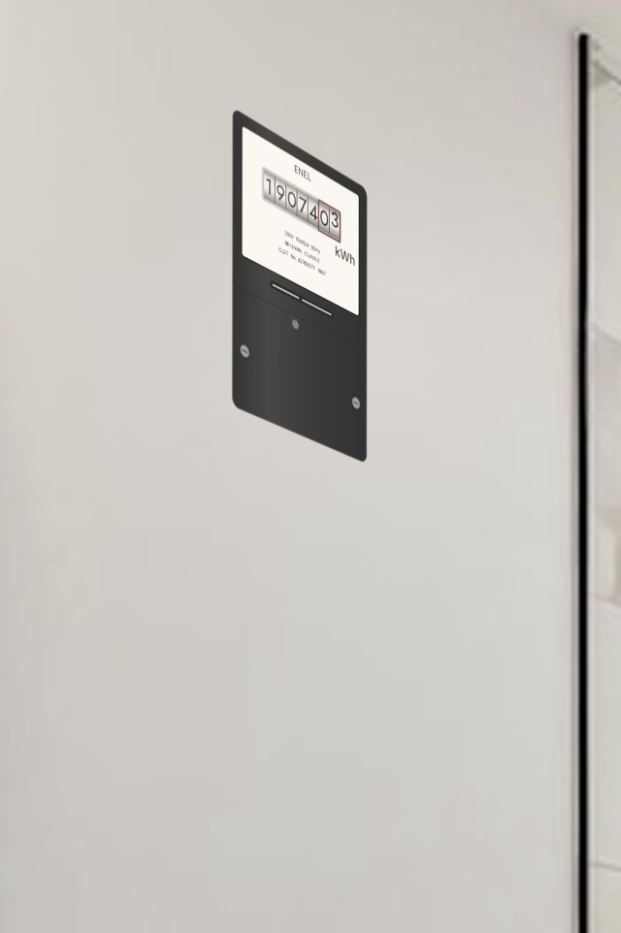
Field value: 19074.03 kWh
